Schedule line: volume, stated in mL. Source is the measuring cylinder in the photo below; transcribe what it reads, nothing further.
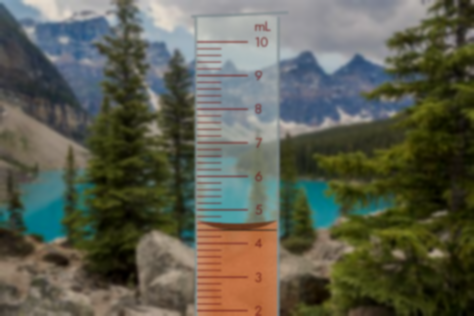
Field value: 4.4 mL
